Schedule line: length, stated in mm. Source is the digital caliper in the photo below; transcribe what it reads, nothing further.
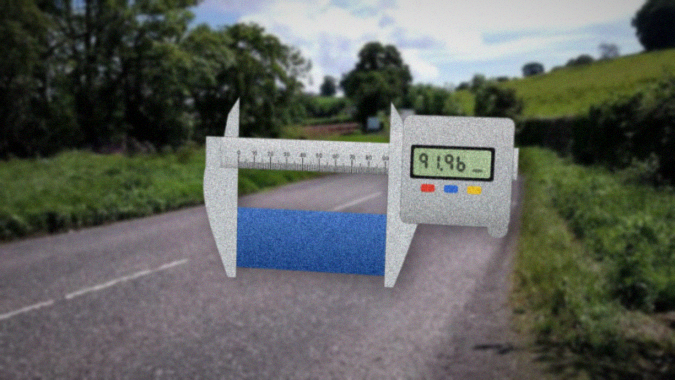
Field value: 91.96 mm
